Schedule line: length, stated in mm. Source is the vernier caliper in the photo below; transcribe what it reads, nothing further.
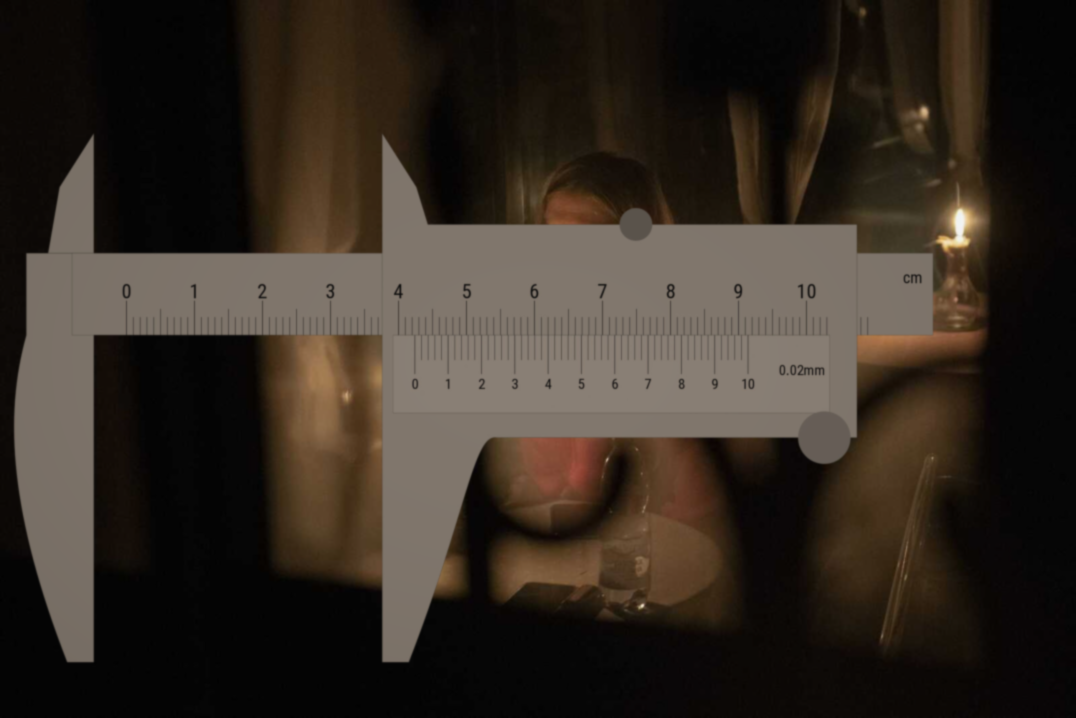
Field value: 42.4 mm
